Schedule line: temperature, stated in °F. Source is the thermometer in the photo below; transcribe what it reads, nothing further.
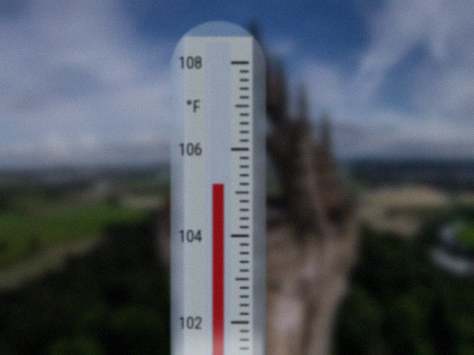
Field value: 105.2 °F
